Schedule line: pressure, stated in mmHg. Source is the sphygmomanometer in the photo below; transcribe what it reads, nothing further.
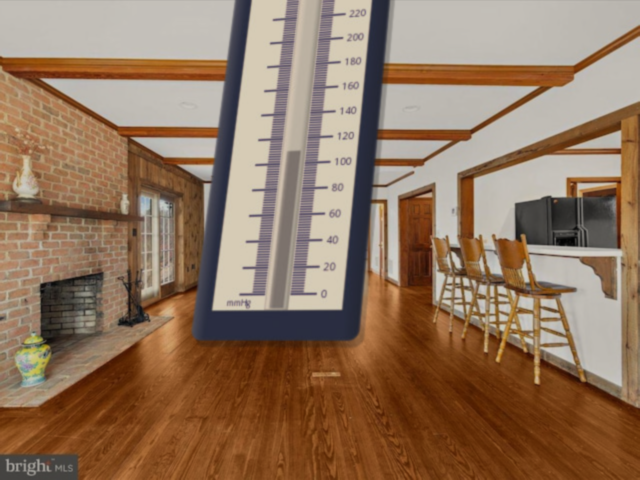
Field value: 110 mmHg
